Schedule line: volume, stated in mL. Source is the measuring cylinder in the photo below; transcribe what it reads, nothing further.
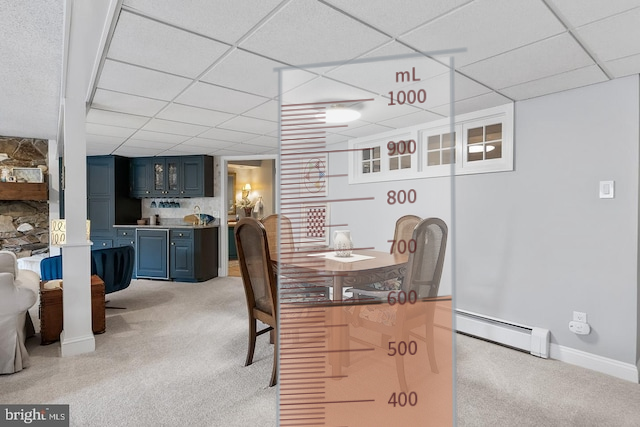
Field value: 590 mL
